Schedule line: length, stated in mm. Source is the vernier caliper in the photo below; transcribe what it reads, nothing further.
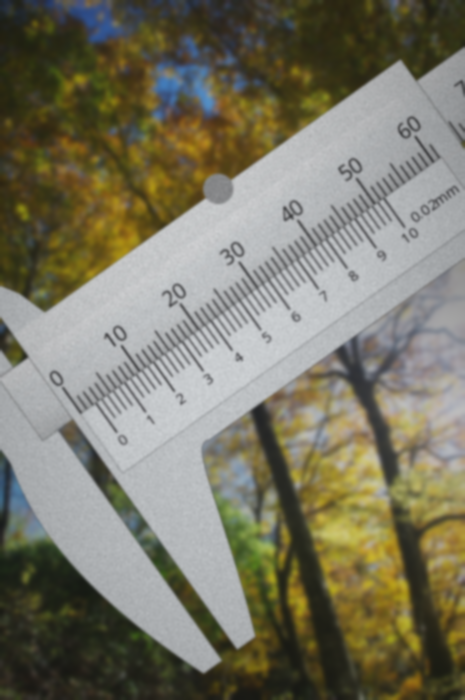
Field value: 2.5 mm
